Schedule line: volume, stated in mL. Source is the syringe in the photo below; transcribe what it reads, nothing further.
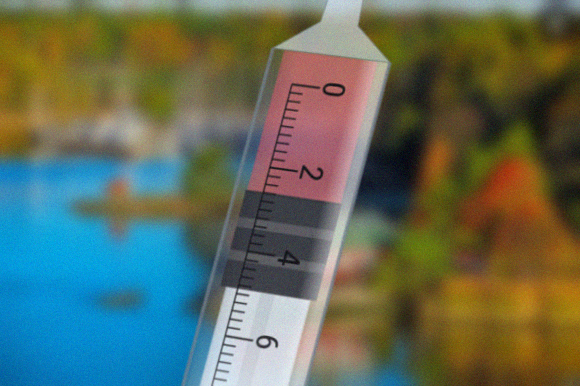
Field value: 2.6 mL
